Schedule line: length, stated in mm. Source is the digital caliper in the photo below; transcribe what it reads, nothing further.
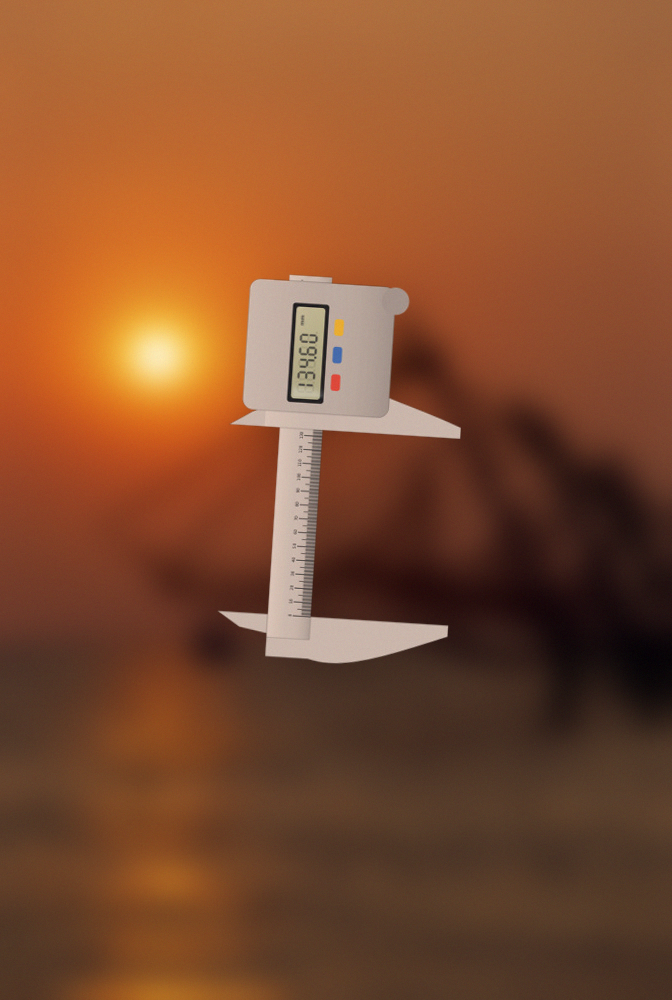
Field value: 134.60 mm
